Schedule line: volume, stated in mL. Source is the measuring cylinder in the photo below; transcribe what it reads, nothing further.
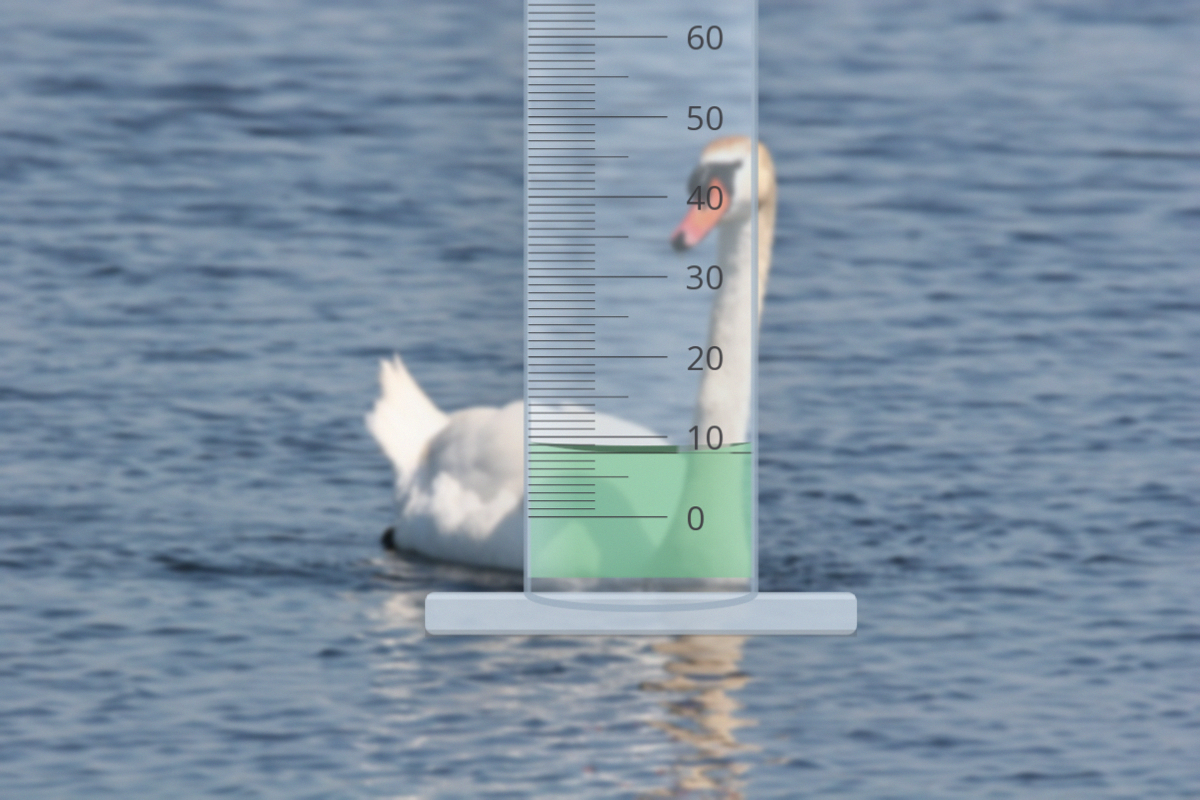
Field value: 8 mL
